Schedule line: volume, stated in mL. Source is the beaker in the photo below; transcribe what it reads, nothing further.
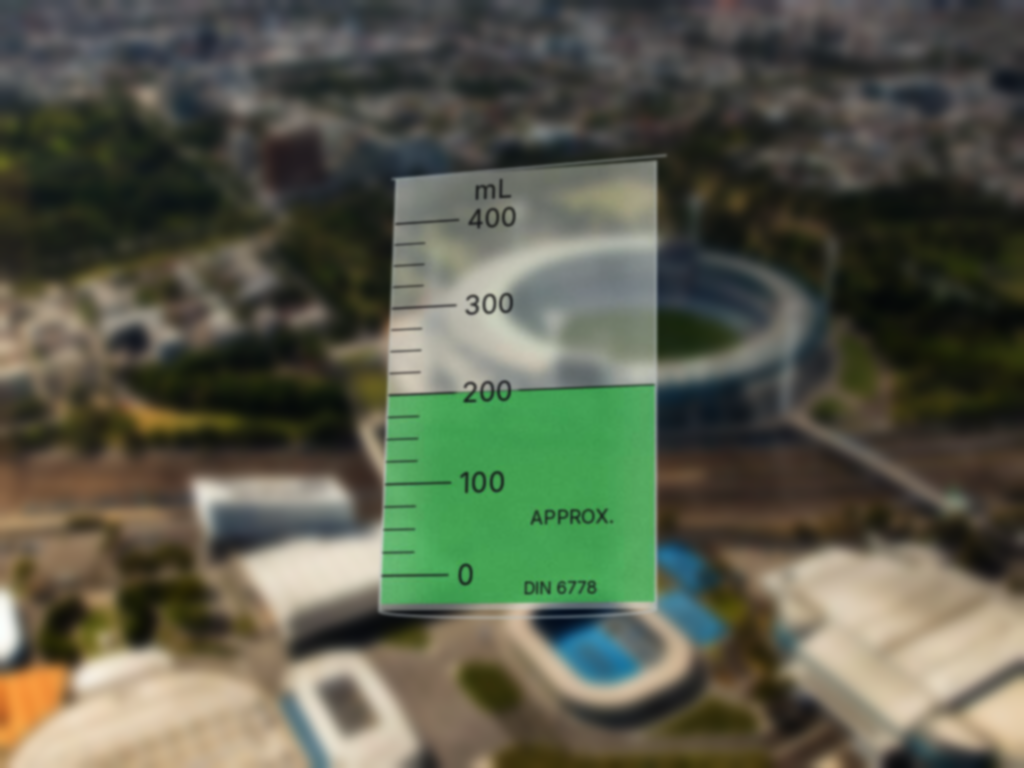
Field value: 200 mL
